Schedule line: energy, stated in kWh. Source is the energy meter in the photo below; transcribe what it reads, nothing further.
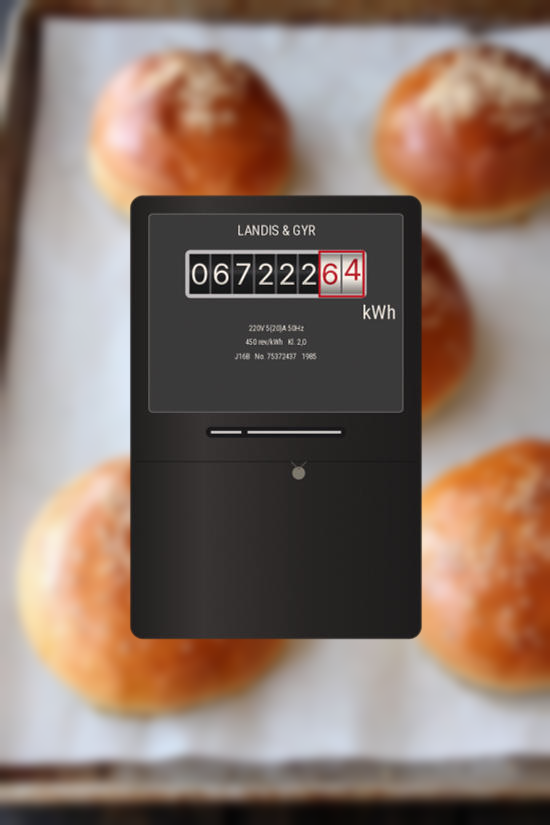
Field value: 67222.64 kWh
